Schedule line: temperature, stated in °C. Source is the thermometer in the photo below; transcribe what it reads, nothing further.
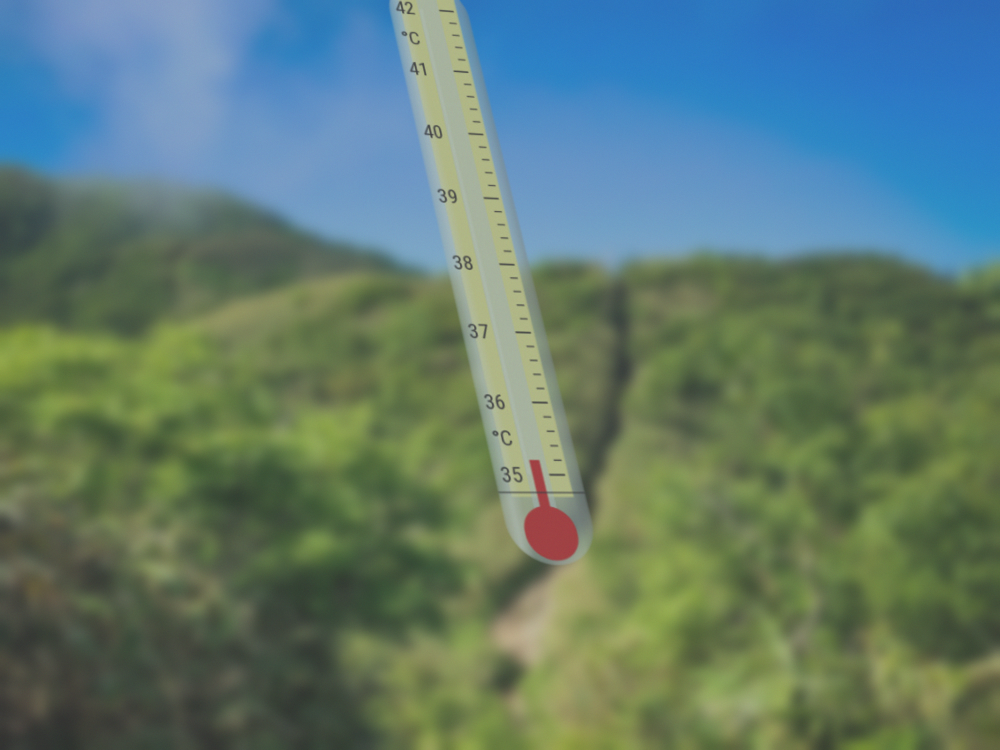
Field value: 35.2 °C
